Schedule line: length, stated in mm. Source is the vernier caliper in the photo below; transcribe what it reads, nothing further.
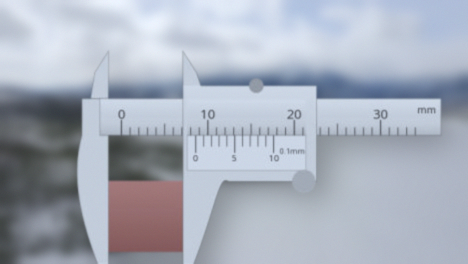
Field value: 8.6 mm
